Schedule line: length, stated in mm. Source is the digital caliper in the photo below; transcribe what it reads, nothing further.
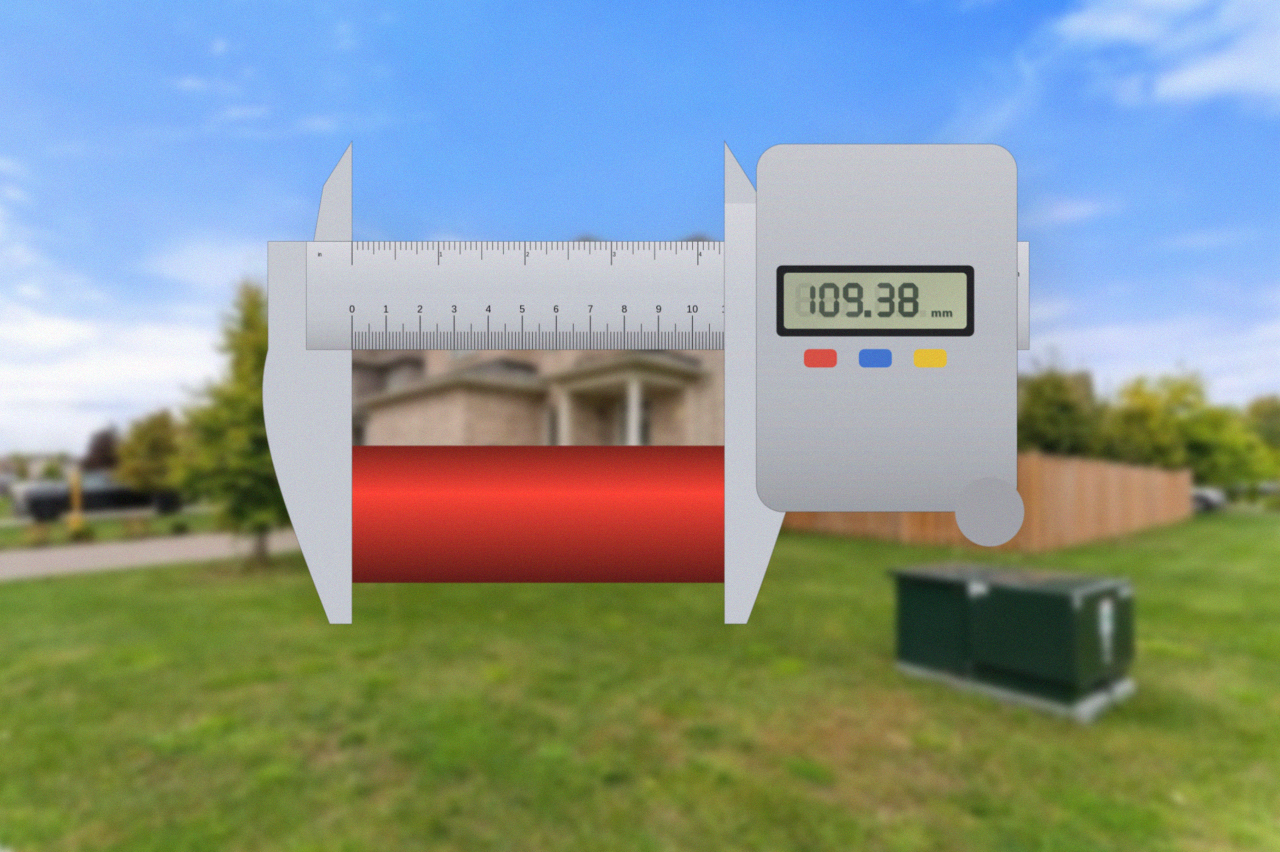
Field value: 109.38 mm
